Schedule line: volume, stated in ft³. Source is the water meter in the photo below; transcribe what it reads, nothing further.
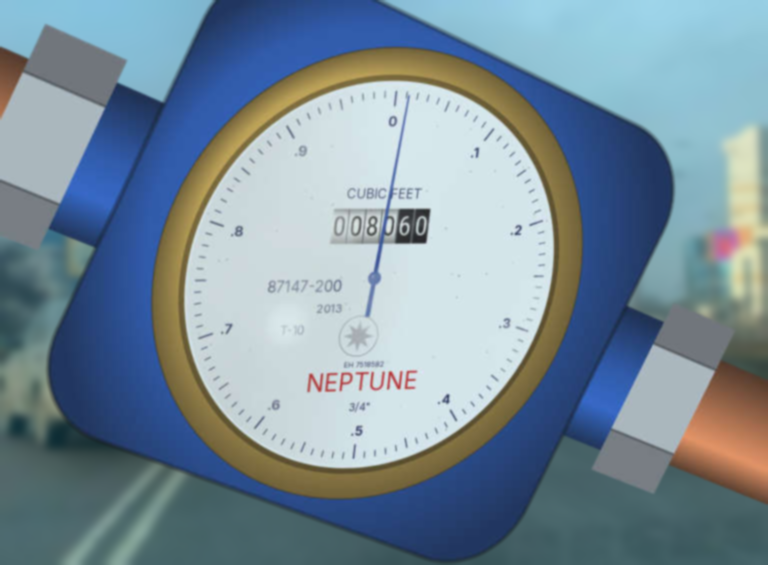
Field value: 8060.01 ft³
